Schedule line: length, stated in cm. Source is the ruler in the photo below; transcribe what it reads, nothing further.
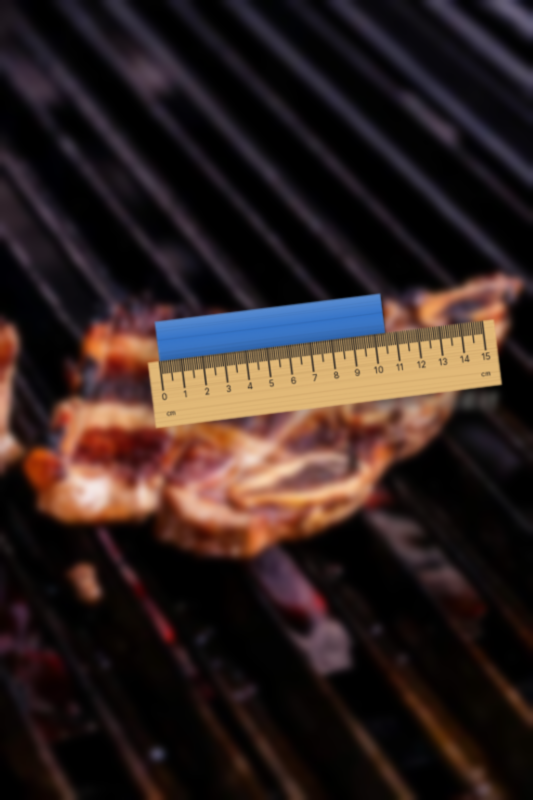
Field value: 10.5 cm
